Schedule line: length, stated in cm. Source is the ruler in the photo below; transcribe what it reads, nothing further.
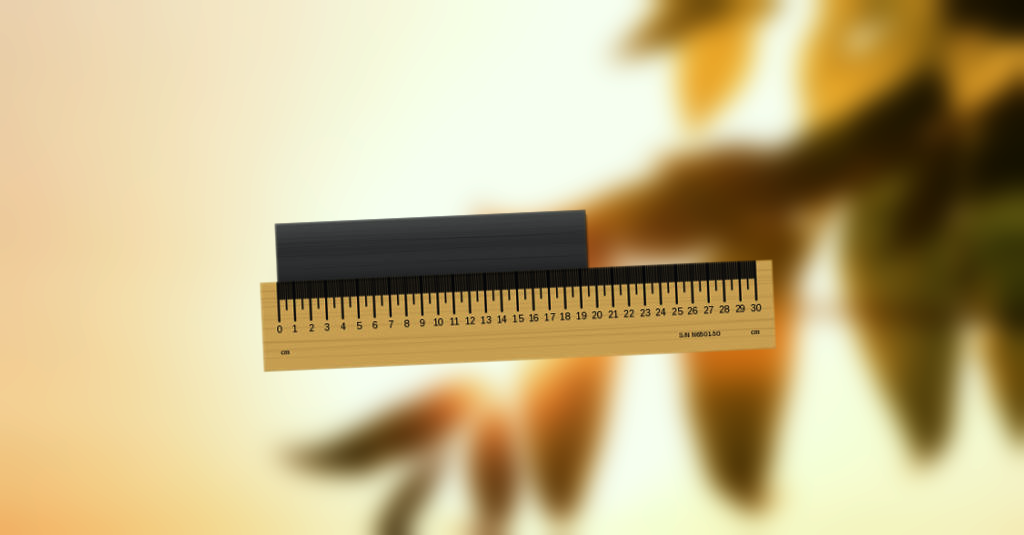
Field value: 19.5 cm
